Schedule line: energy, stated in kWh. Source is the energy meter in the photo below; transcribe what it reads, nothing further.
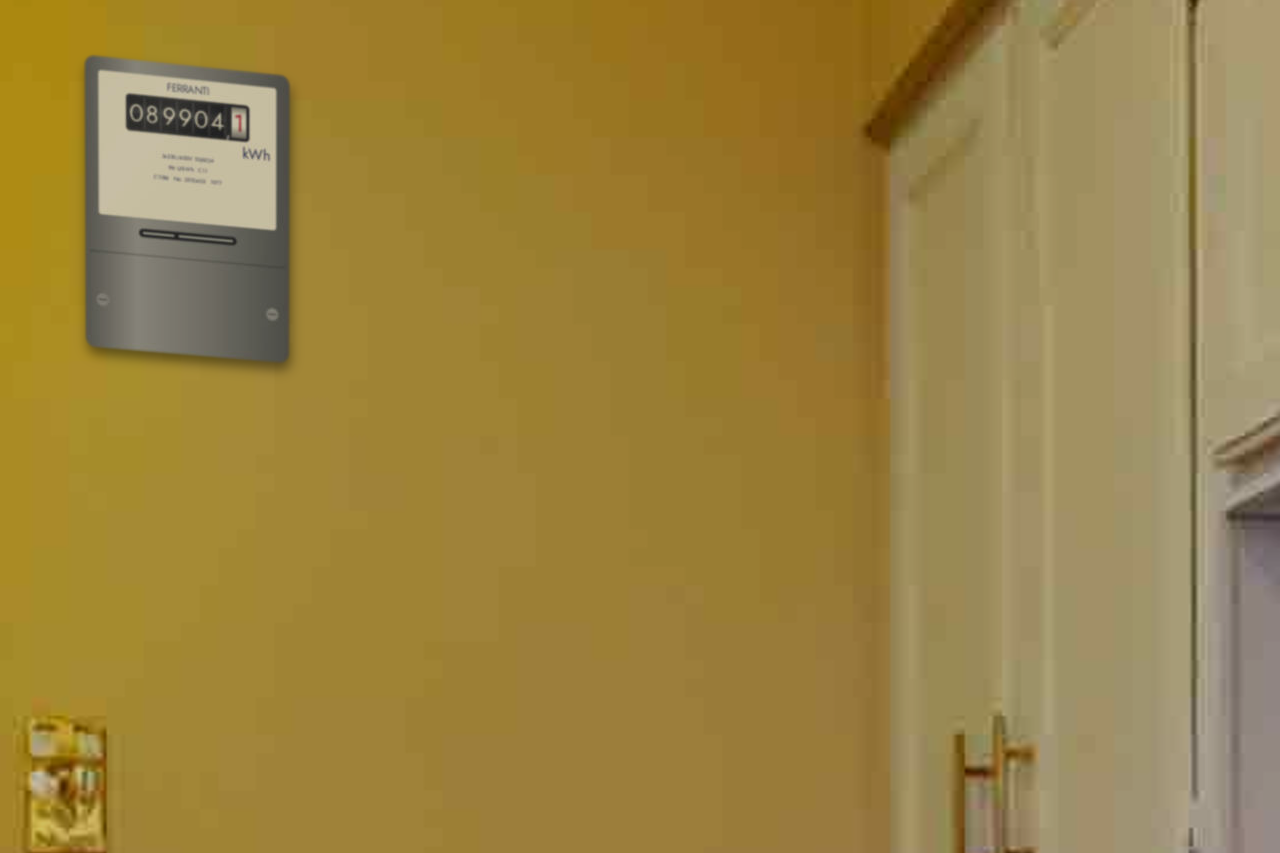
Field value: 89904.1 kWh
